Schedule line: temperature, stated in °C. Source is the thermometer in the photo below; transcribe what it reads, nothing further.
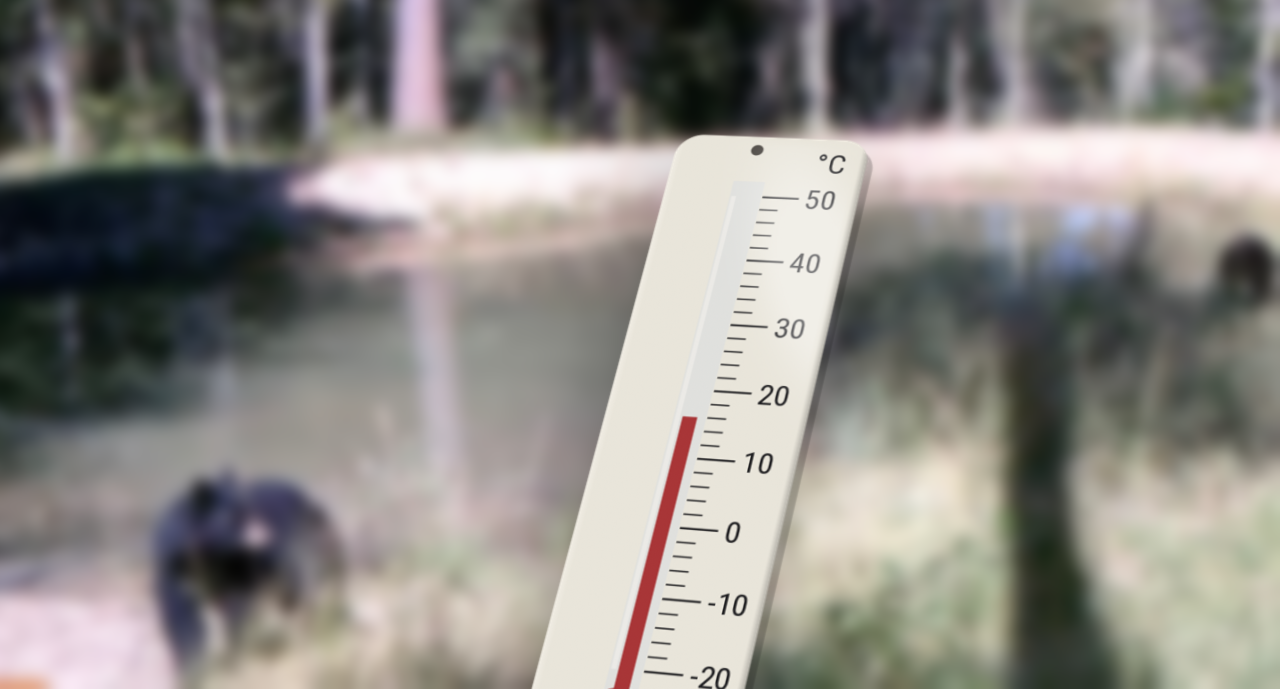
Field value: 16 °C
